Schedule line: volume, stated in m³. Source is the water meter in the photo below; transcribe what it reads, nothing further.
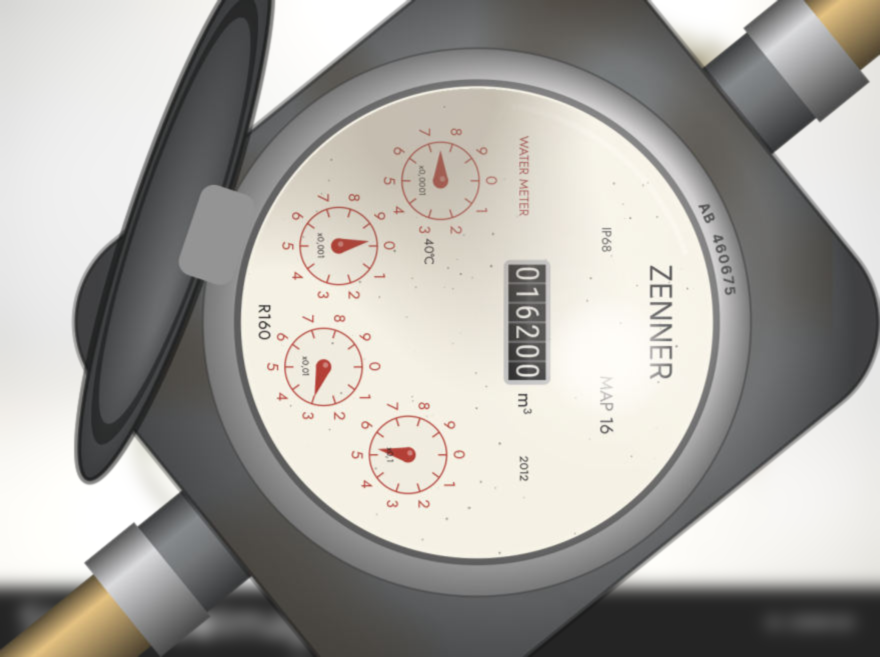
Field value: 16200.5297 m³
